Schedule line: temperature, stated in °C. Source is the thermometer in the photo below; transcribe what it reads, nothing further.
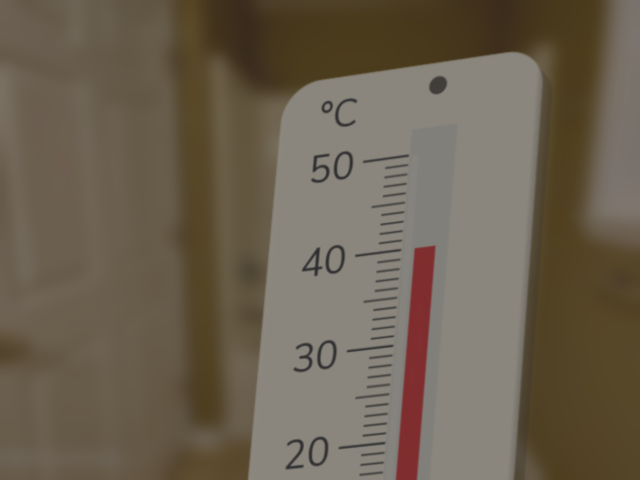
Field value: 40 °C
